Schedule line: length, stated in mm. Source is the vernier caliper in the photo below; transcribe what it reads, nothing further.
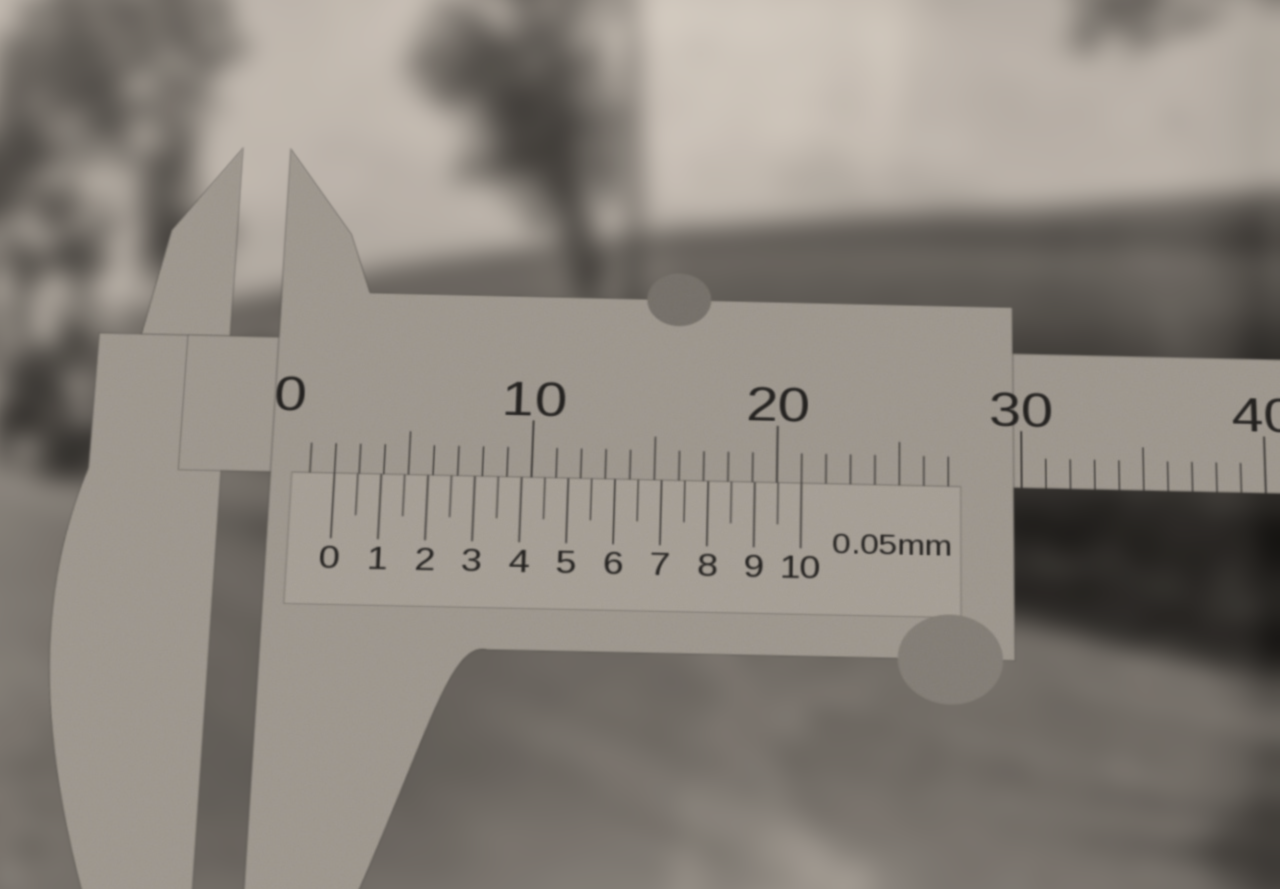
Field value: 2.0 mm
